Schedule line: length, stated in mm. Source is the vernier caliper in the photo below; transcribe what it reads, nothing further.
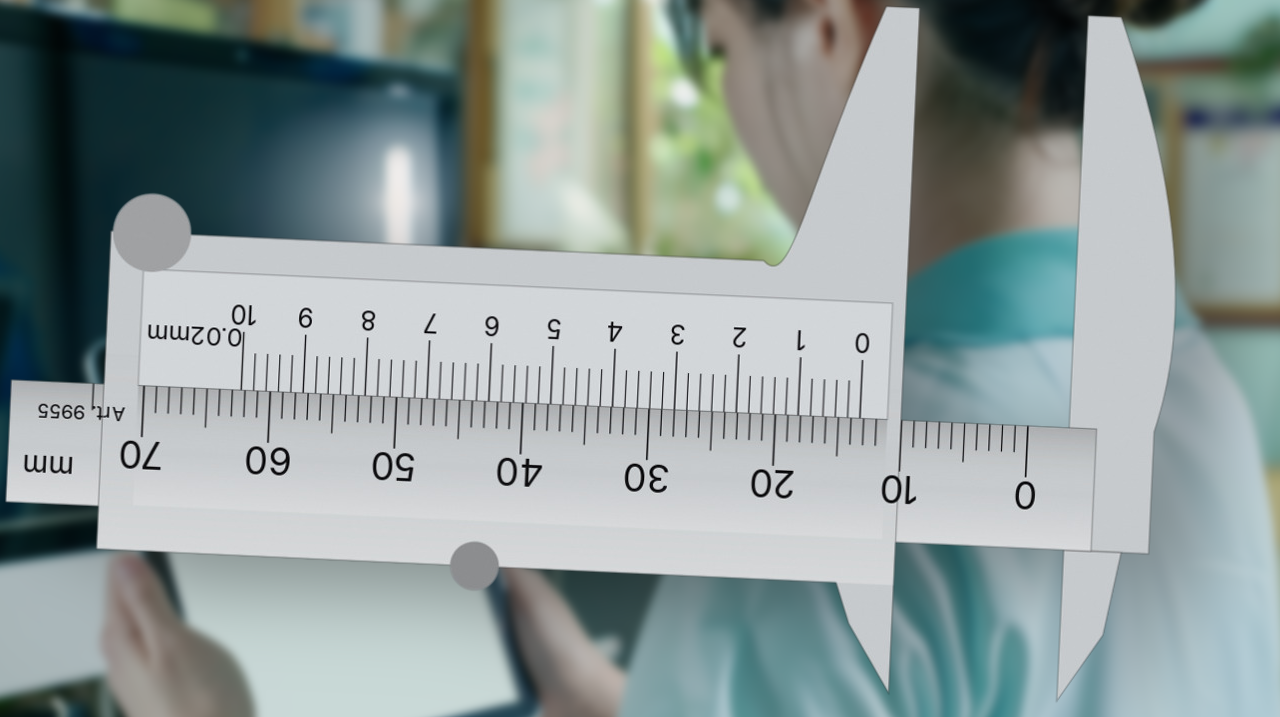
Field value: 13.3 mm
